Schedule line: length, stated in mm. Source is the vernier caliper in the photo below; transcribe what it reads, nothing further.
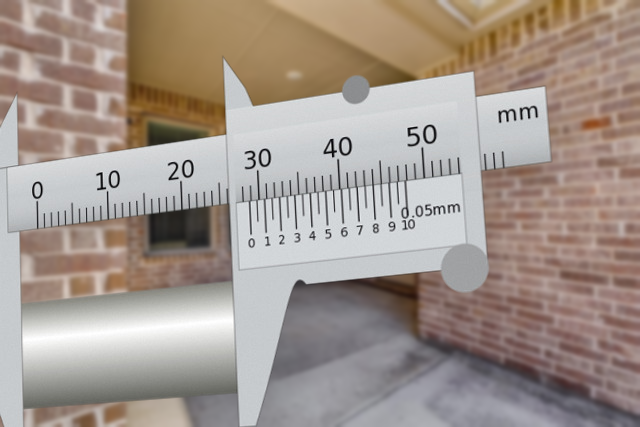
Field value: 28.8 mm
